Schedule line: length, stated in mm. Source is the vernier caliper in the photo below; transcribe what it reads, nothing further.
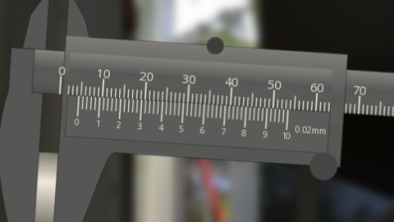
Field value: 4.5 mm
